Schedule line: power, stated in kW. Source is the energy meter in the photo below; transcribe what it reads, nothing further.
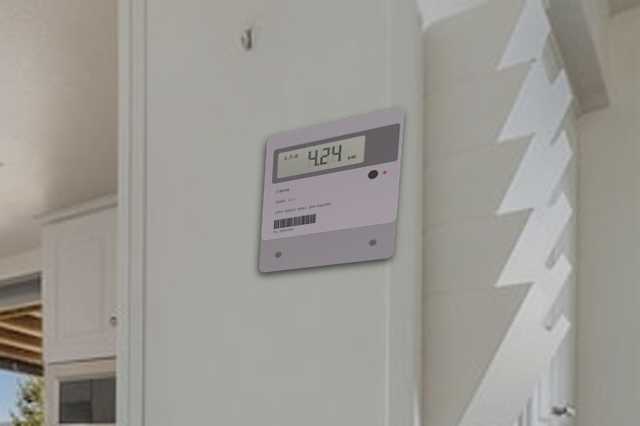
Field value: 4.24 kW
